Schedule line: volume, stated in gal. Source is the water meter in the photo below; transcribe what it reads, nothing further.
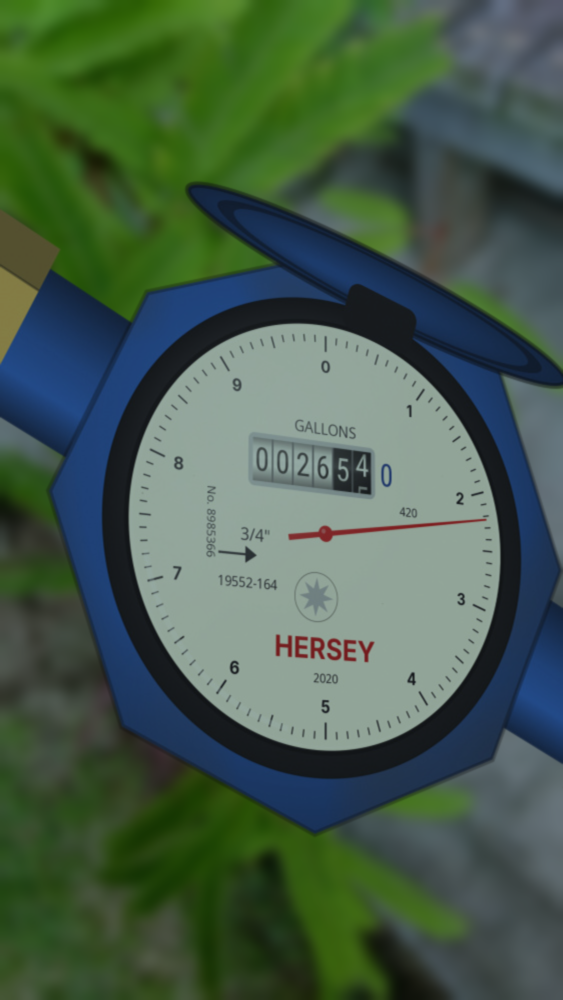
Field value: 26542.2 gal
